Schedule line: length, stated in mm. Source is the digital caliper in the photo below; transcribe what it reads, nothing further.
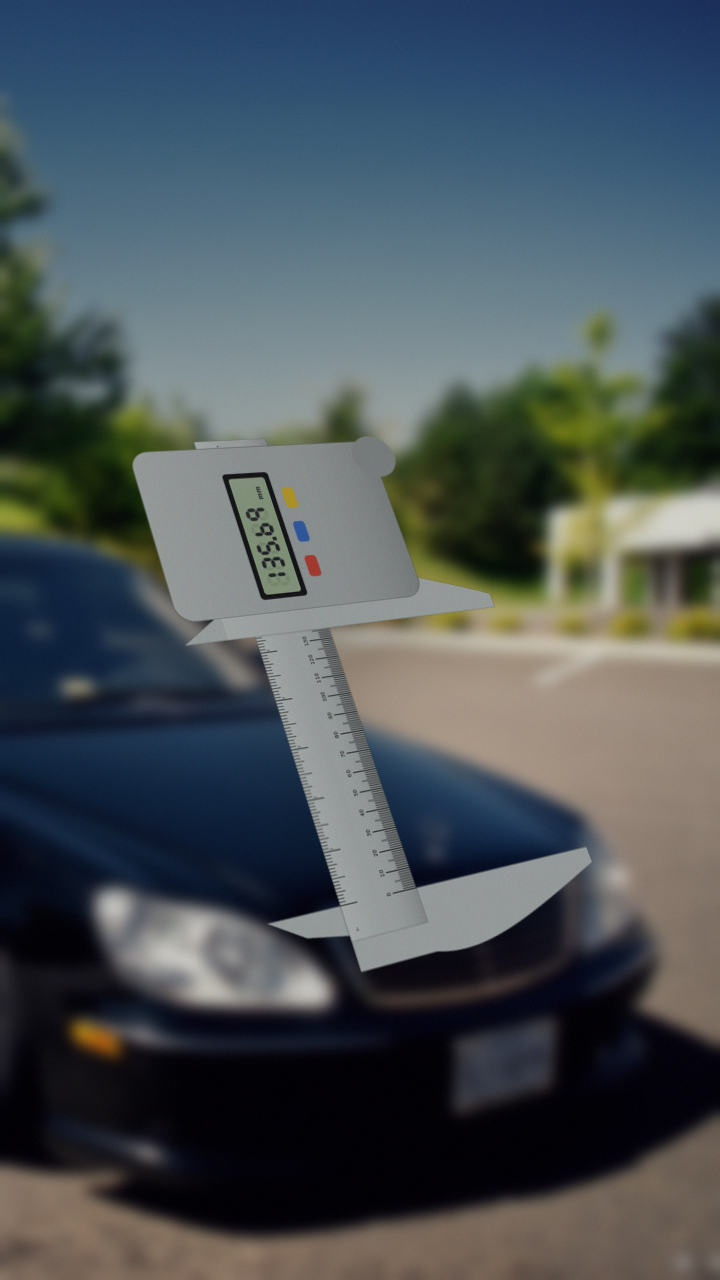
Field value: 135.69 mm
